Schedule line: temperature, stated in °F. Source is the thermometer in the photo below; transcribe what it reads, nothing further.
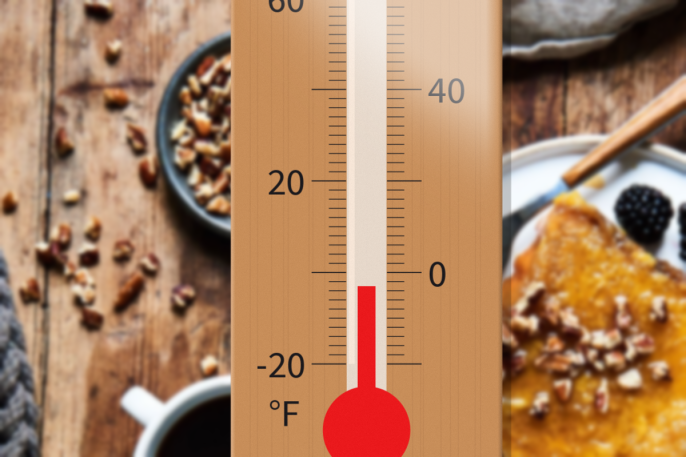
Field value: -3 °F
